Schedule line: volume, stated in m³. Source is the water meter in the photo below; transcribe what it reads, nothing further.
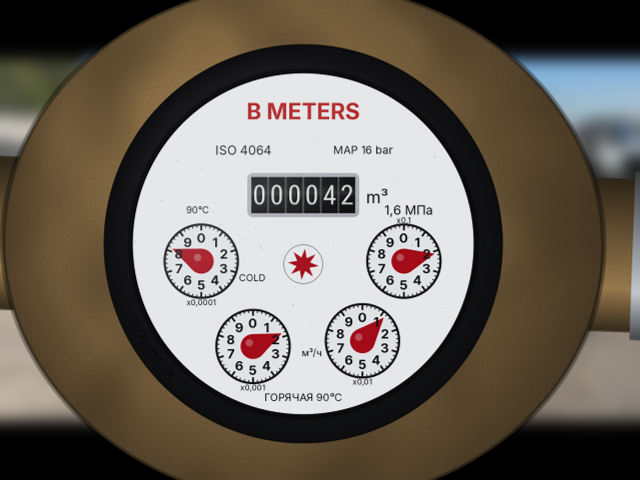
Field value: 42.2118 m³
